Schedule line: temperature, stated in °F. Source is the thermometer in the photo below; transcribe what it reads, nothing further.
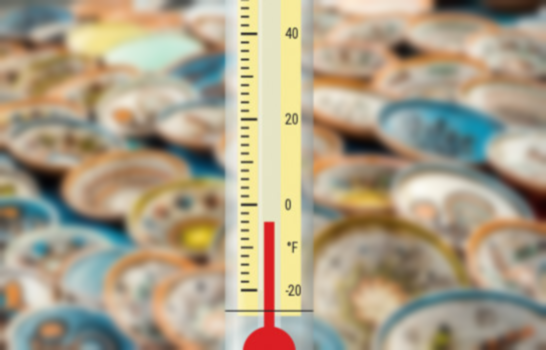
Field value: -4 °F
